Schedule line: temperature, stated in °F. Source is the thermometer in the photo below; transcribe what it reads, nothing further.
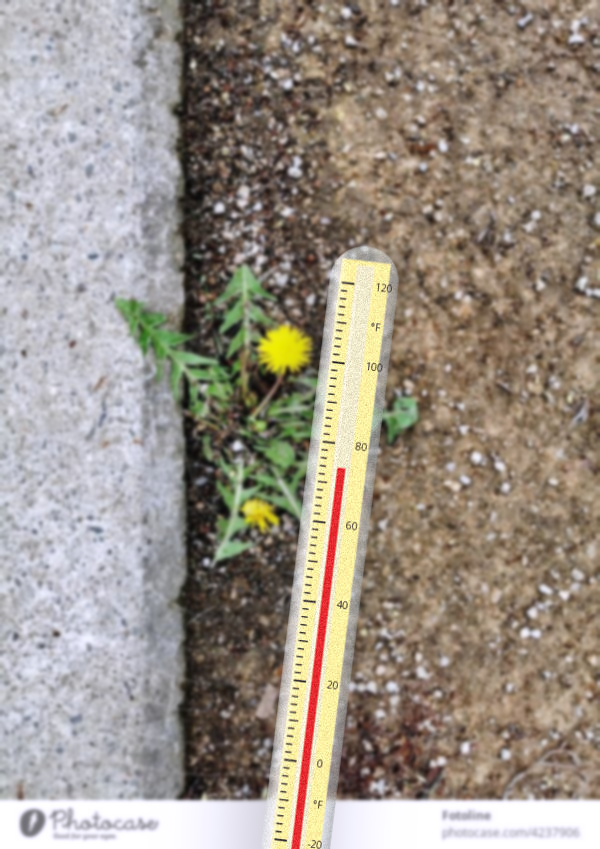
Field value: 74 °F
